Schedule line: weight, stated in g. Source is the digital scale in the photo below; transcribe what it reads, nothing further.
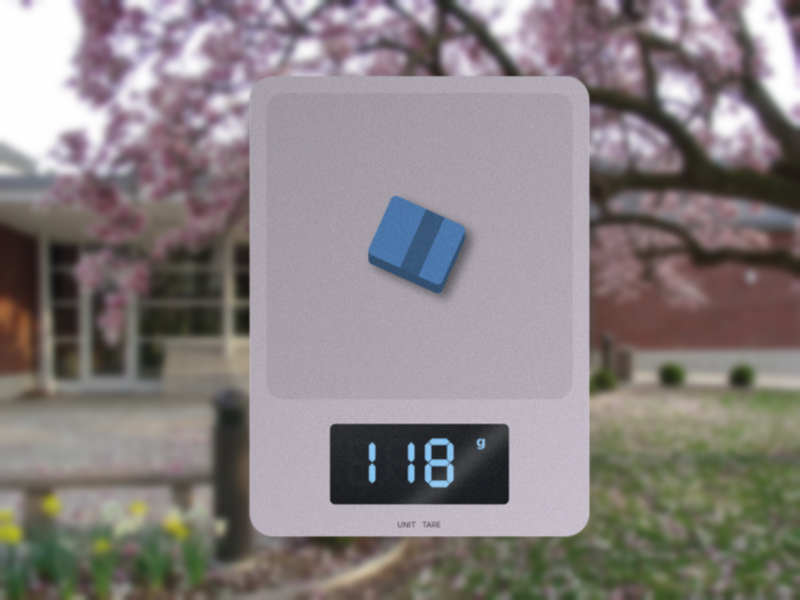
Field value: 118 g
